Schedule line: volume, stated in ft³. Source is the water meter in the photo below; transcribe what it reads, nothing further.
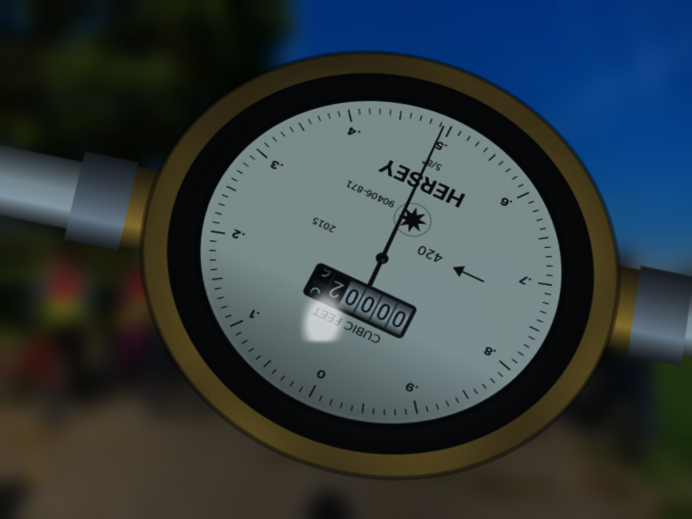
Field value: 25.49 ft³
